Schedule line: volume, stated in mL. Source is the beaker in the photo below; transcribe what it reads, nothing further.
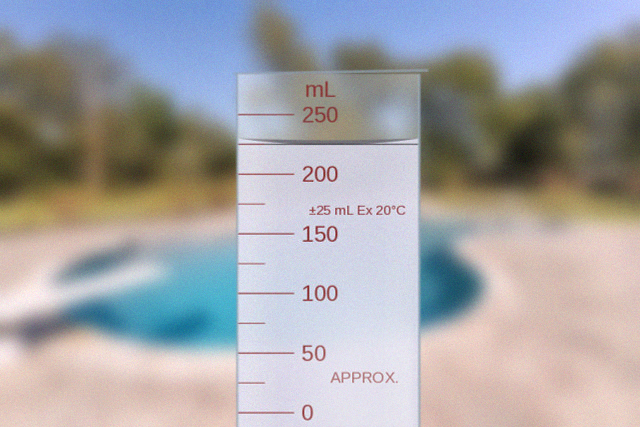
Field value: 225 mL
